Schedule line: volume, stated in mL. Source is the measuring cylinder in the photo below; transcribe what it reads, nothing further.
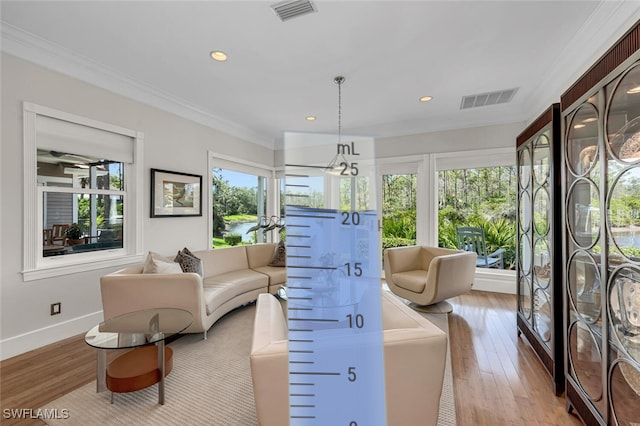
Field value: 20.5 mL
